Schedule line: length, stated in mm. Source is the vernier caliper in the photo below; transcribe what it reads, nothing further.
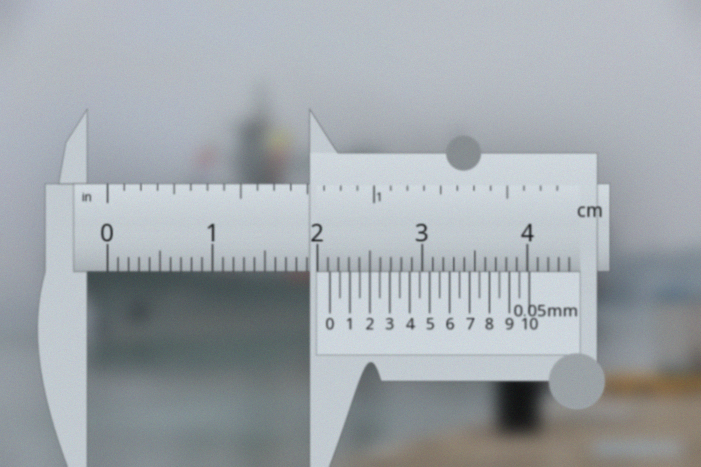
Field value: 21.2 mm
